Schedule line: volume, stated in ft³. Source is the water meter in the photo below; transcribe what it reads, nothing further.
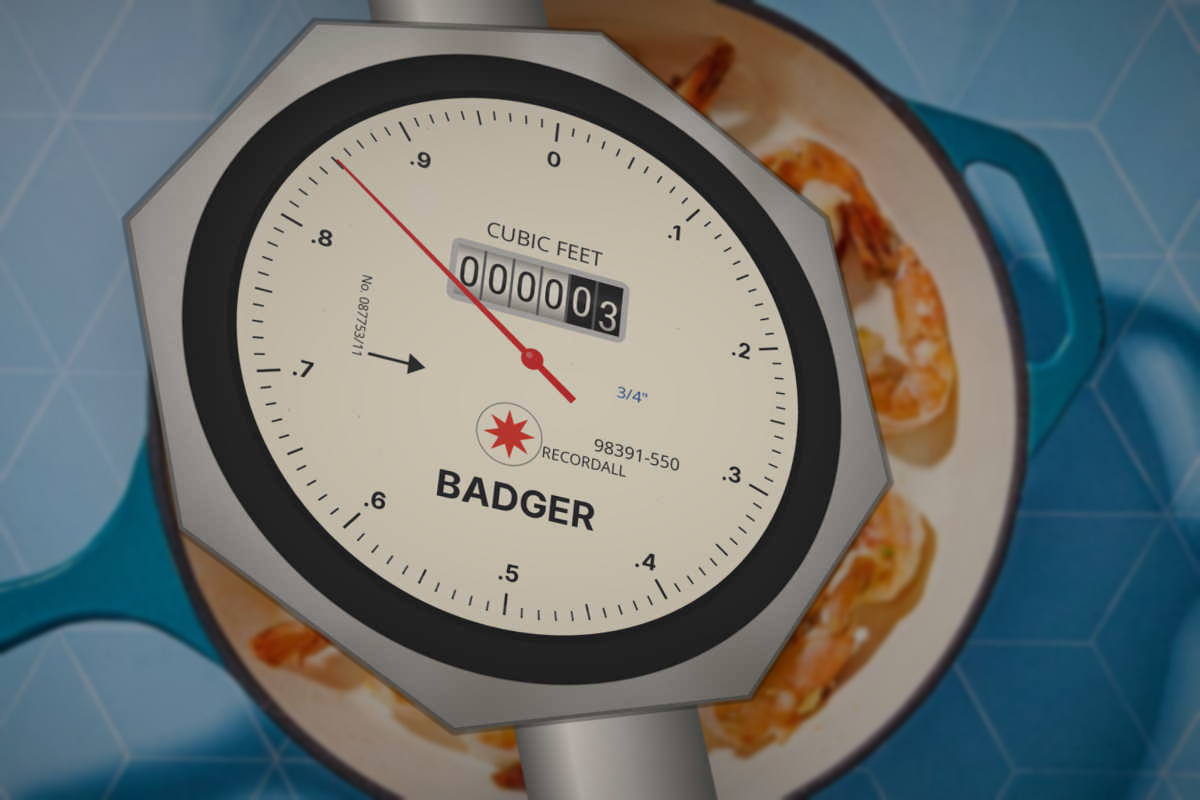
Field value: 2.85 ft³
